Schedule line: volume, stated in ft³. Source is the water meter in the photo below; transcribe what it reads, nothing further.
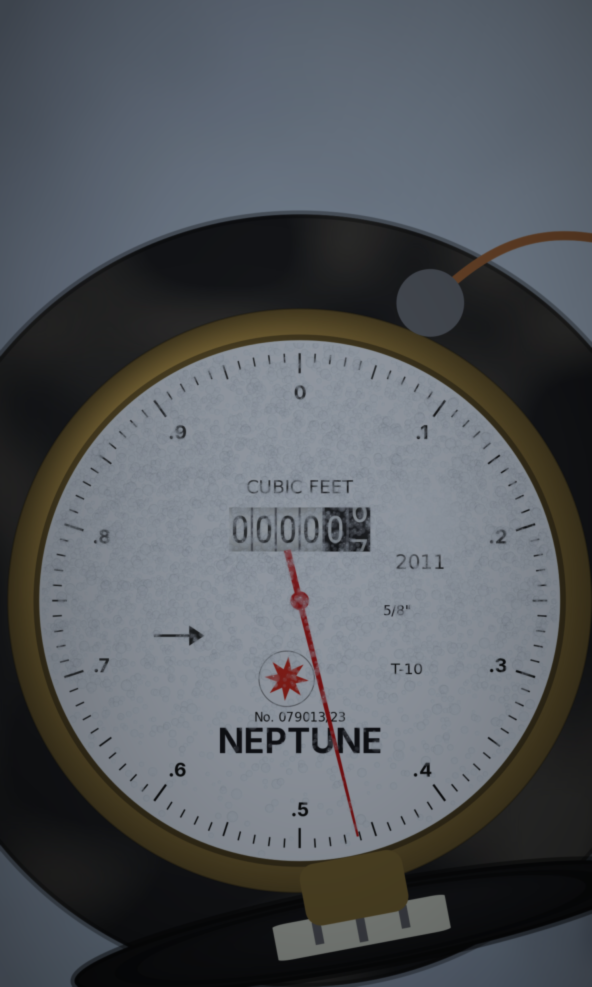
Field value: 6.46 ft³
